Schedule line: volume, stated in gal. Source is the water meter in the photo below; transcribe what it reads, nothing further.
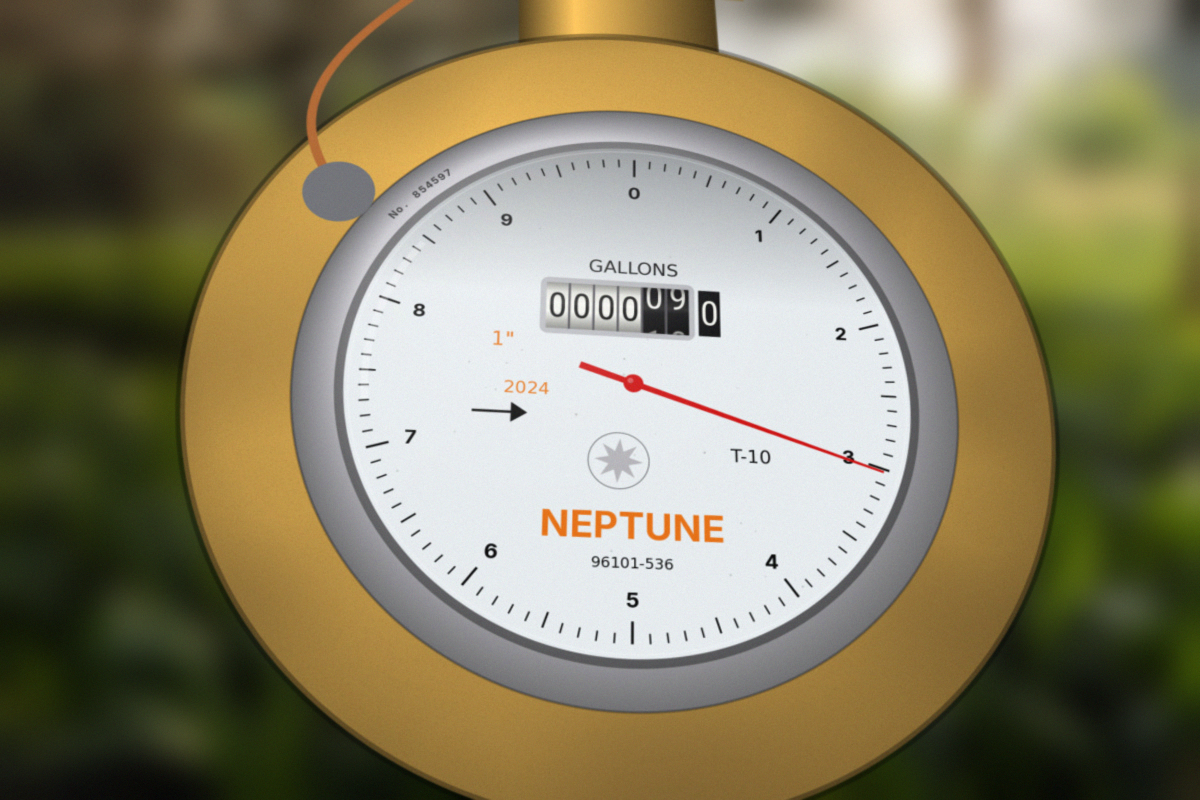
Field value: 93.0 gal
